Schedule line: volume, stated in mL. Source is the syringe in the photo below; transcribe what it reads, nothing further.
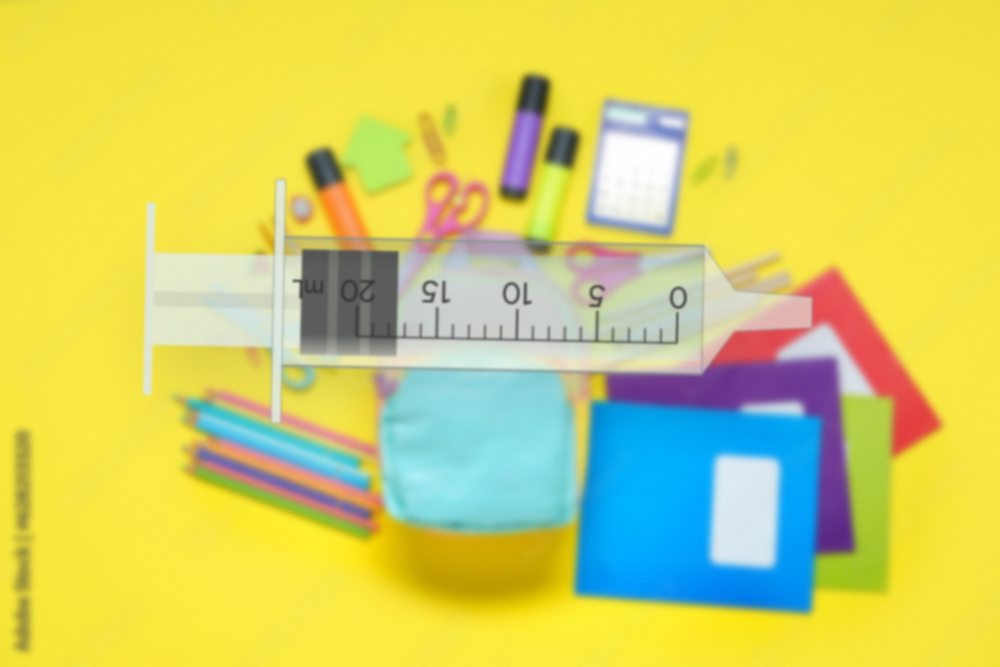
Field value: 17.5 mL
